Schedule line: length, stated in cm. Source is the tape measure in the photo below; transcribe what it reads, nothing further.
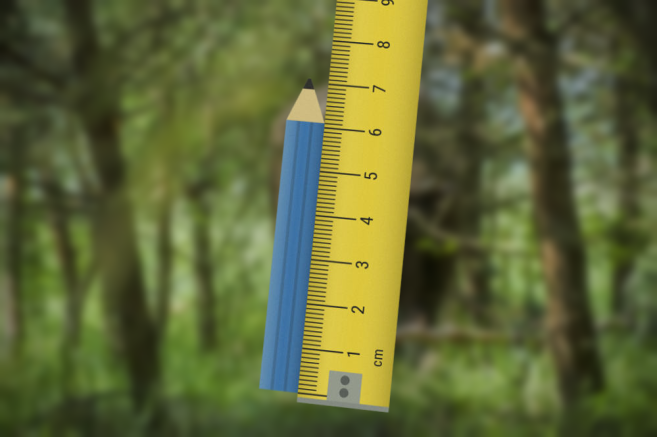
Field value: 7.1 cm
